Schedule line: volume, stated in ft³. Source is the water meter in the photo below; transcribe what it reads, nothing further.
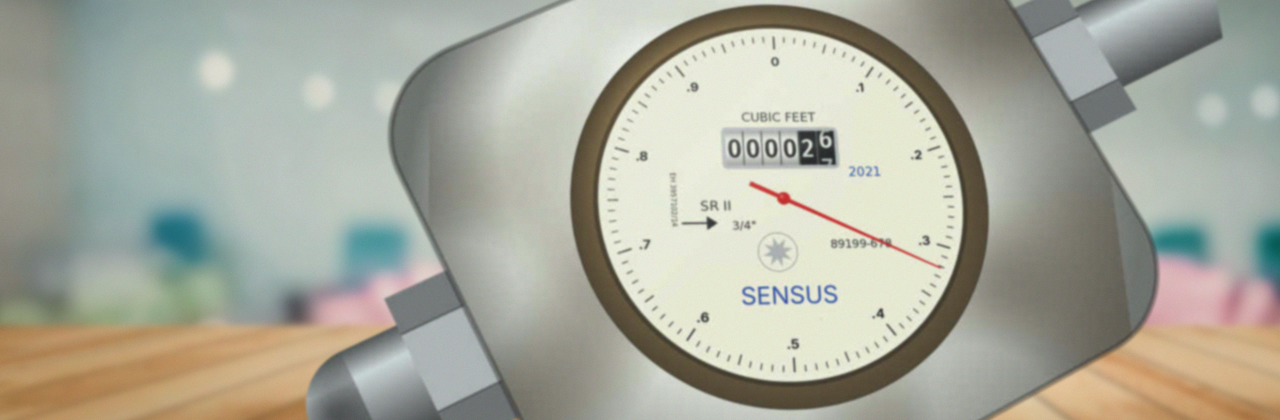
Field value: 26.32 ft³
